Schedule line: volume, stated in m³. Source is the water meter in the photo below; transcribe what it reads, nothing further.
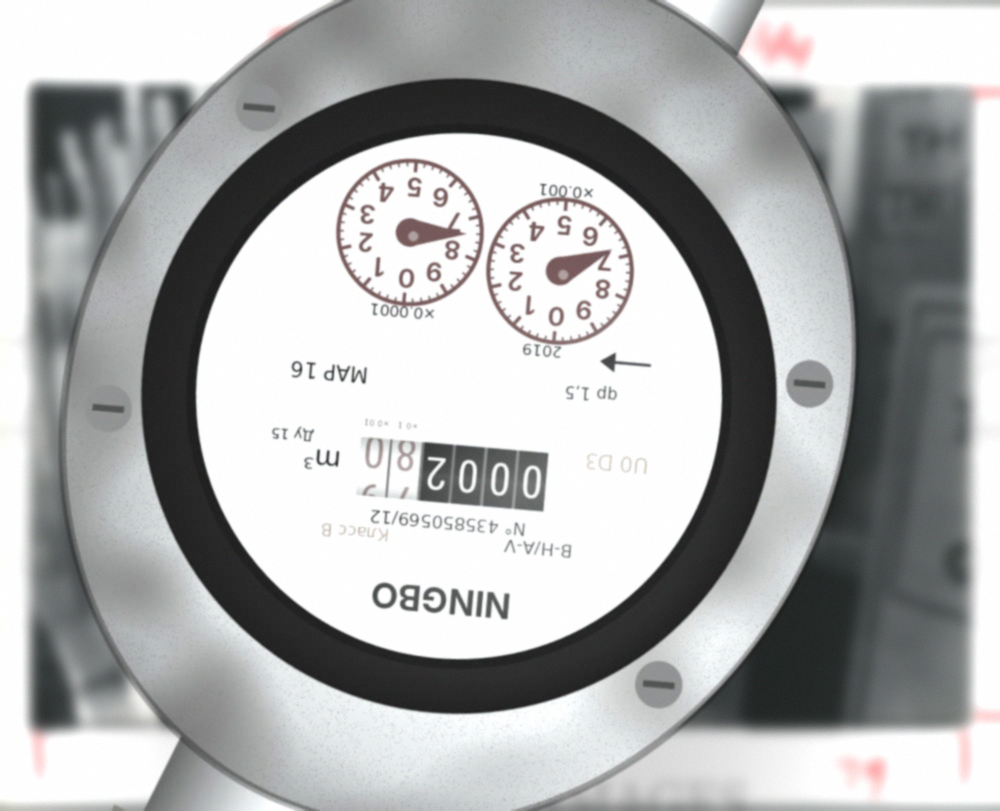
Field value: 2.7967 m³
